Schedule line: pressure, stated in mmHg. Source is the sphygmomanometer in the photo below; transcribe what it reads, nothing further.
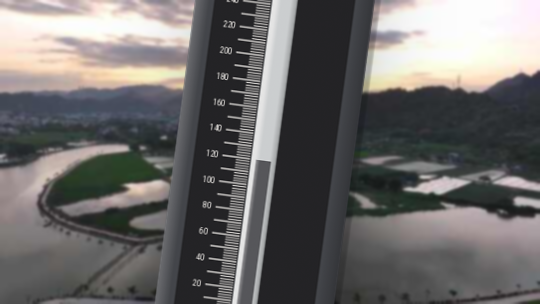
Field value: 120 mmHg
